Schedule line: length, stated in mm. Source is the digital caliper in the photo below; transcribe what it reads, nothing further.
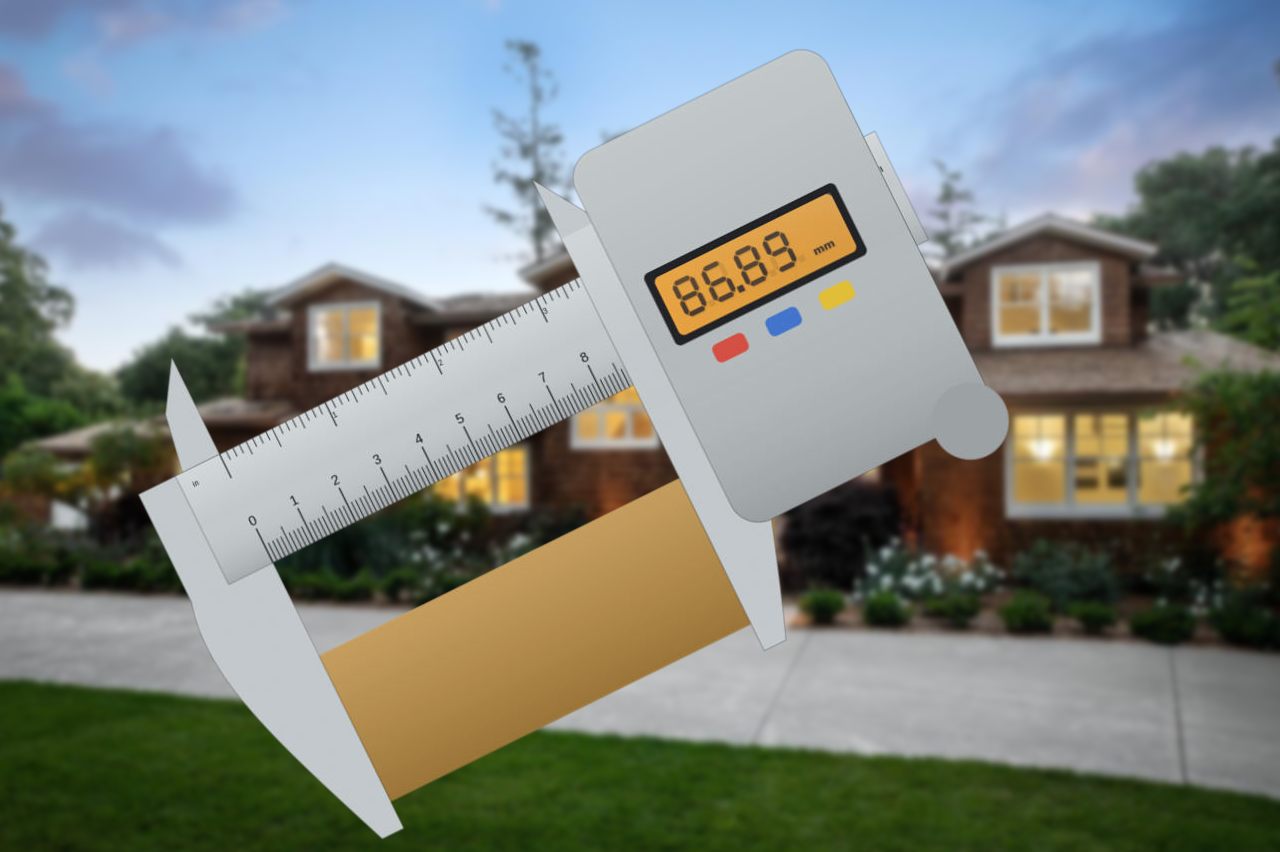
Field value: 86.89 mm
